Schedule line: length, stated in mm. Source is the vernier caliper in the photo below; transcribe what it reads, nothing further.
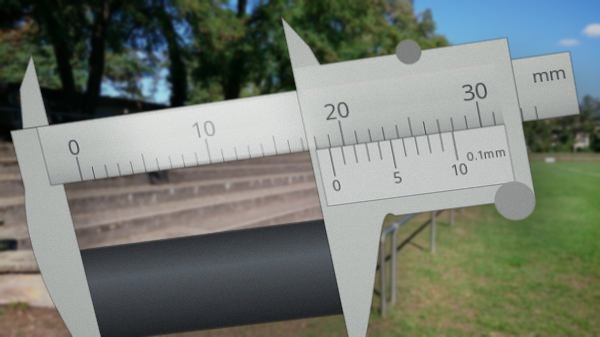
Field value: 18.9 mm
